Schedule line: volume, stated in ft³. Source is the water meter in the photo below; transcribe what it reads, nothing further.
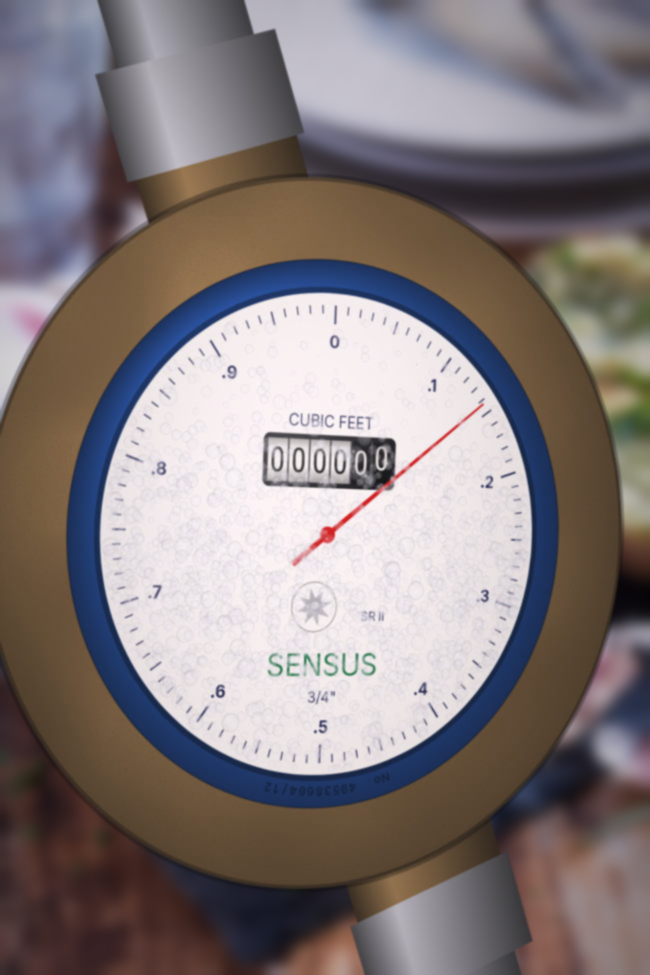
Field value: 0.14 ft³
